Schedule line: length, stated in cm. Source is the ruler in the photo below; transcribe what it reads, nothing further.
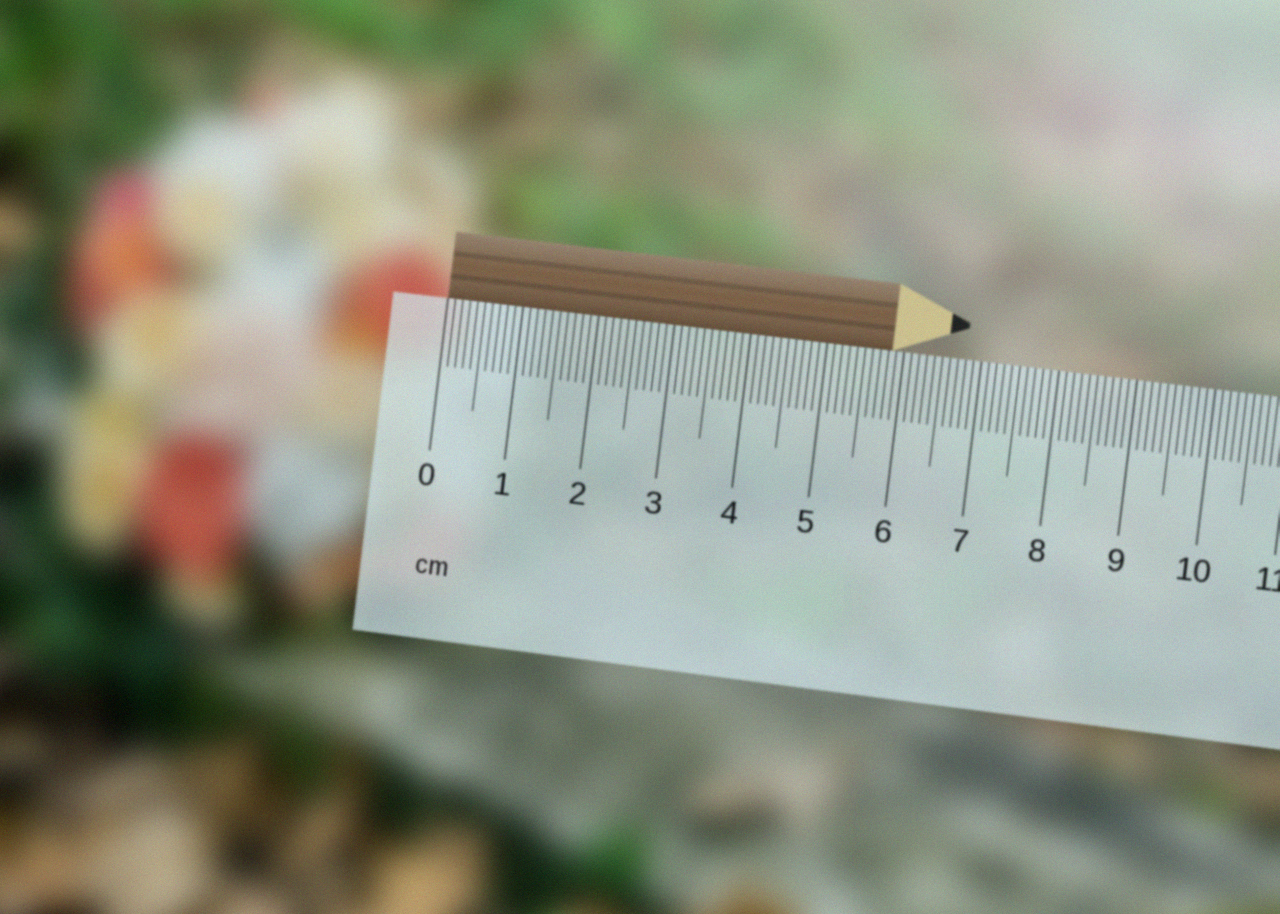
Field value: 6.8 cm
